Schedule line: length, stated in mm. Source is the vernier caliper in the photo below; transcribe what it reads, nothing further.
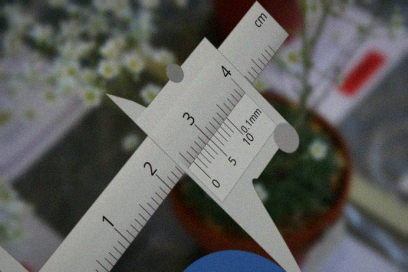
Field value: 25.6 mm
